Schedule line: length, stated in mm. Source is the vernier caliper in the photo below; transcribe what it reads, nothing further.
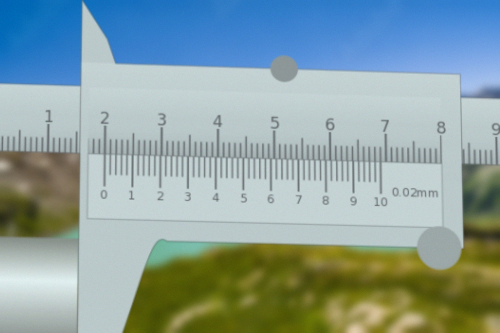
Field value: 20.0 mm
